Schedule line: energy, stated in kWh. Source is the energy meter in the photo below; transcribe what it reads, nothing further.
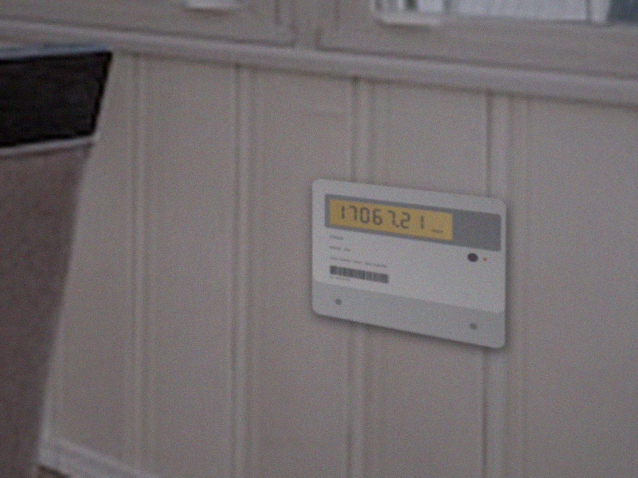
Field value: 17067.21 kWh
